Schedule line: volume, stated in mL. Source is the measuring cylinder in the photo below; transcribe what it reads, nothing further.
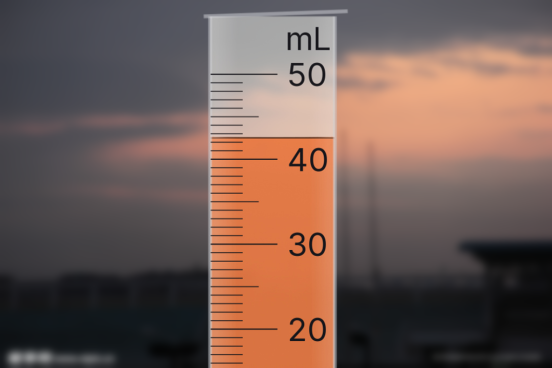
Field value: 42.5 mL
